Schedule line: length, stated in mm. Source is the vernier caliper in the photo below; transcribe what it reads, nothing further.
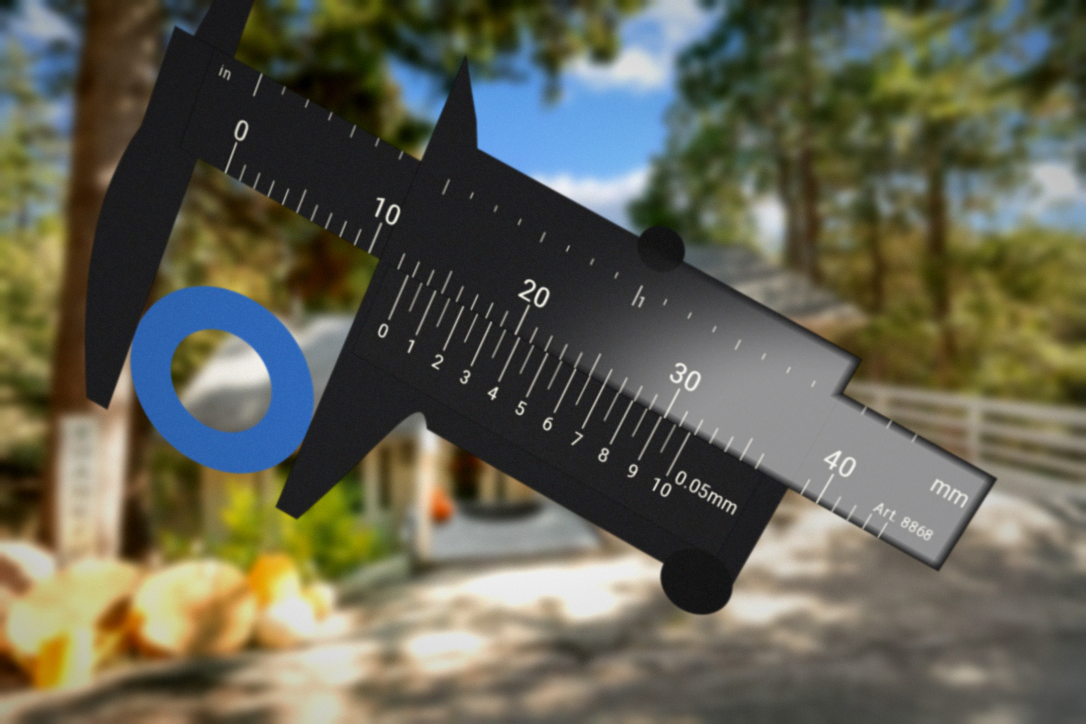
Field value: 12.7 mm
